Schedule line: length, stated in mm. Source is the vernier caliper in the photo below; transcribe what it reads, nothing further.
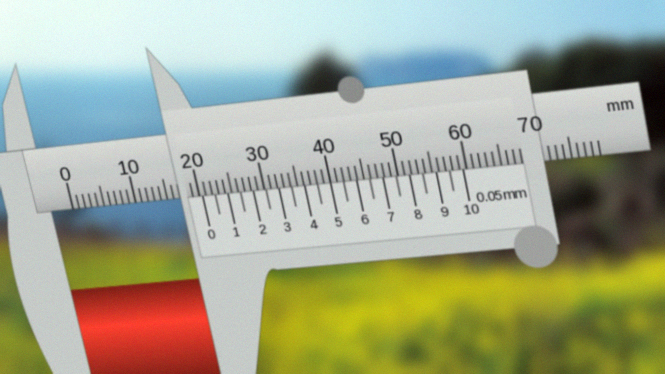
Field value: 20.5 mm
